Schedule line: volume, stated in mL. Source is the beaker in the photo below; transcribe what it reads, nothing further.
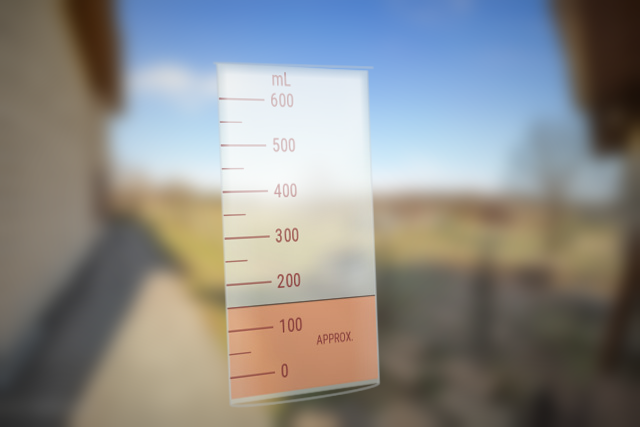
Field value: 150 mL
